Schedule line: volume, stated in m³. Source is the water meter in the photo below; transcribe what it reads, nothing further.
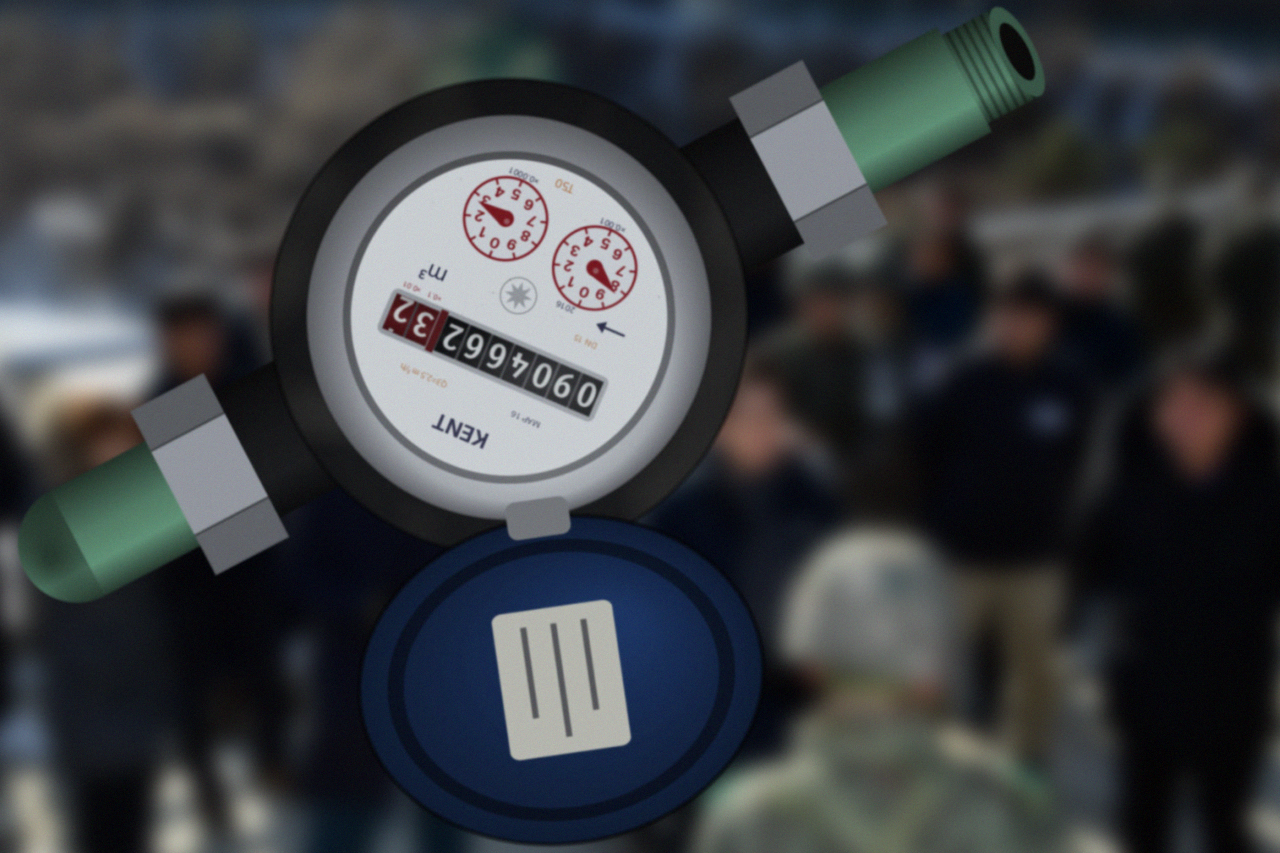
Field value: 904662.3182 m³
